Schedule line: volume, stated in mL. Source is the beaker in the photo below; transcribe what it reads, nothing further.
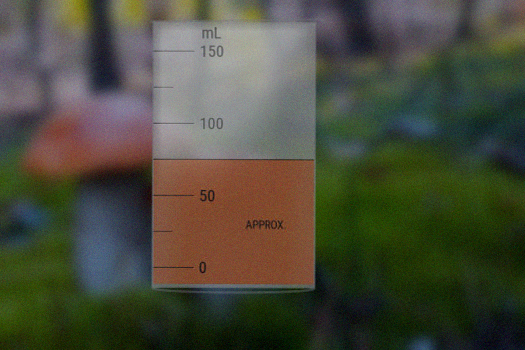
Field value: 75 mL
